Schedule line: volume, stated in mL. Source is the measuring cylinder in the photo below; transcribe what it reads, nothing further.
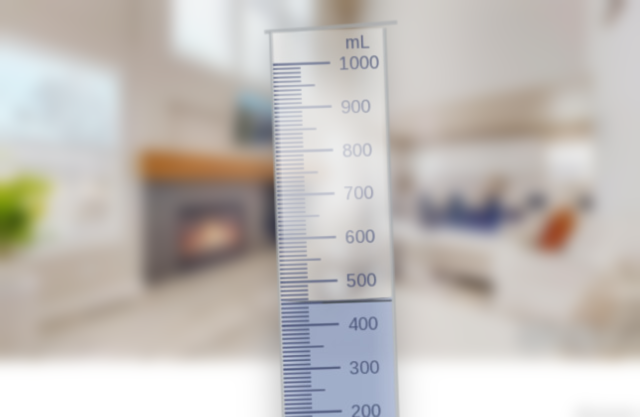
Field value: 450 mL
